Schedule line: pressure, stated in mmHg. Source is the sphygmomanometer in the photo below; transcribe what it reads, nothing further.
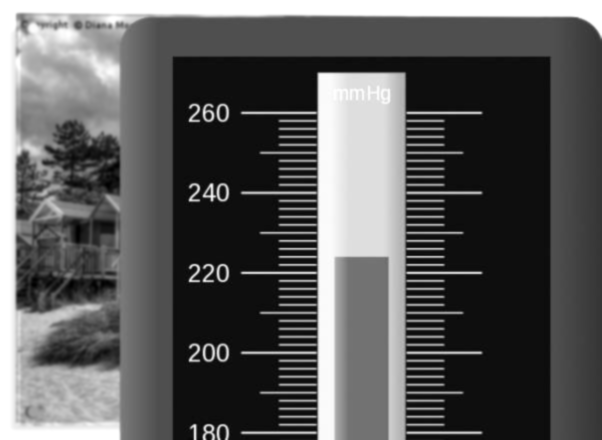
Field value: 224 mmHg
